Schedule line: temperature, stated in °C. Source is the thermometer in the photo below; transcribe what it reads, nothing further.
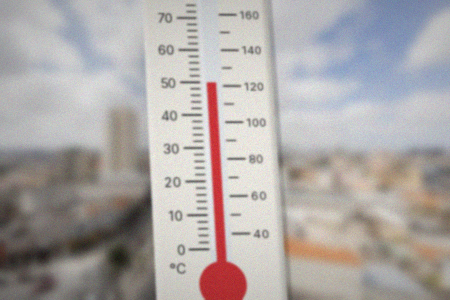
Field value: 50 °C
